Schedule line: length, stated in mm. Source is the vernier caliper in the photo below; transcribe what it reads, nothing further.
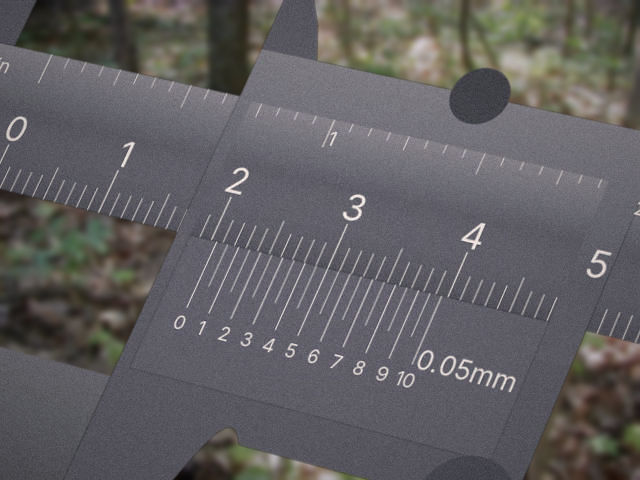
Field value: 20.5 mm
